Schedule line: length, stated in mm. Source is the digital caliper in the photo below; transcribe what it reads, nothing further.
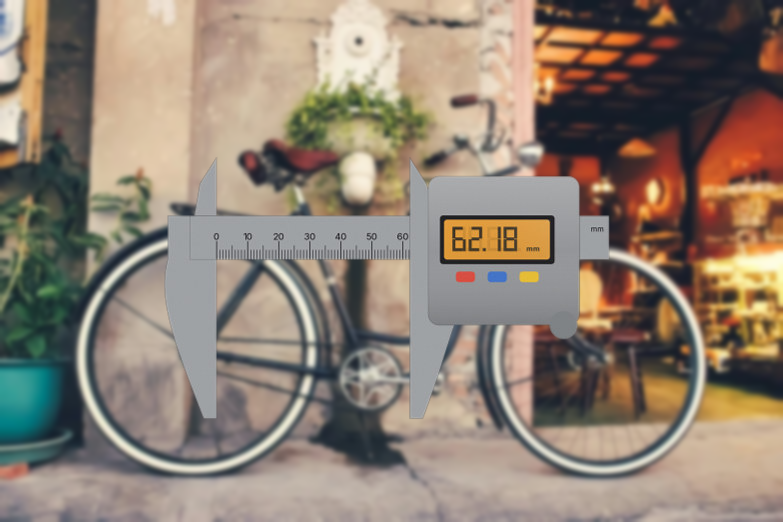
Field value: 62.18 mm
